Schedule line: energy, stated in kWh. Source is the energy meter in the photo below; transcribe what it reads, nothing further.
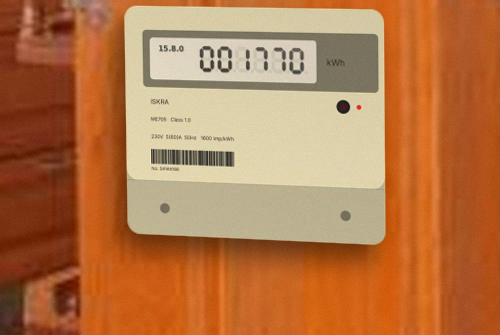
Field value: 1770 kWh
